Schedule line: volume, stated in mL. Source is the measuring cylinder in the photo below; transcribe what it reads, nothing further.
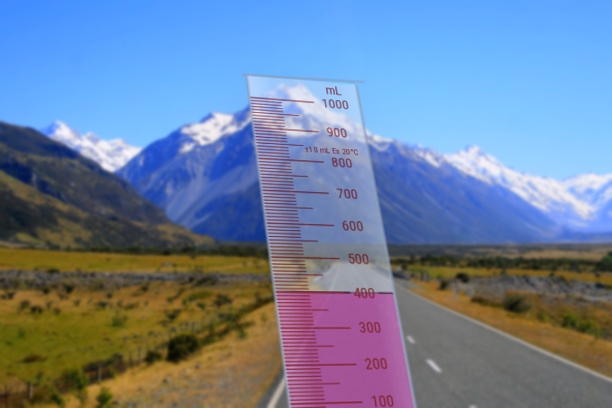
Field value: 400 mL
